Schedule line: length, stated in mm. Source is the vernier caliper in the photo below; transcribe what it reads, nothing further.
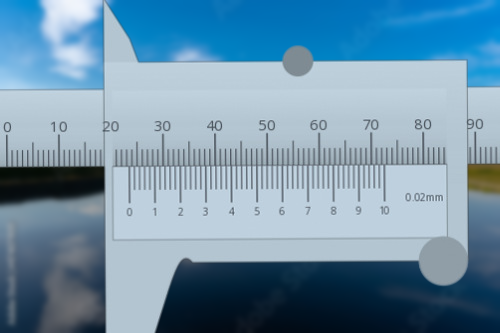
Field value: 23.5 mm
